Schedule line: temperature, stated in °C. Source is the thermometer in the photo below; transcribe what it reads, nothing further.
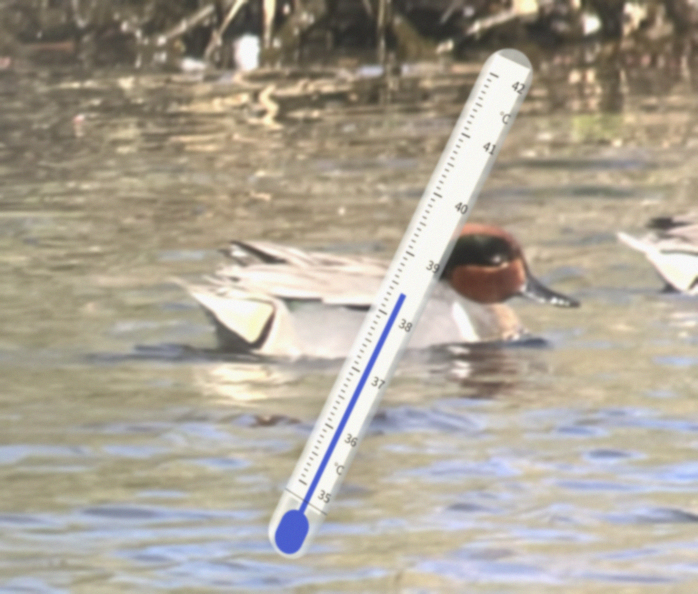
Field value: 38.4 °C
